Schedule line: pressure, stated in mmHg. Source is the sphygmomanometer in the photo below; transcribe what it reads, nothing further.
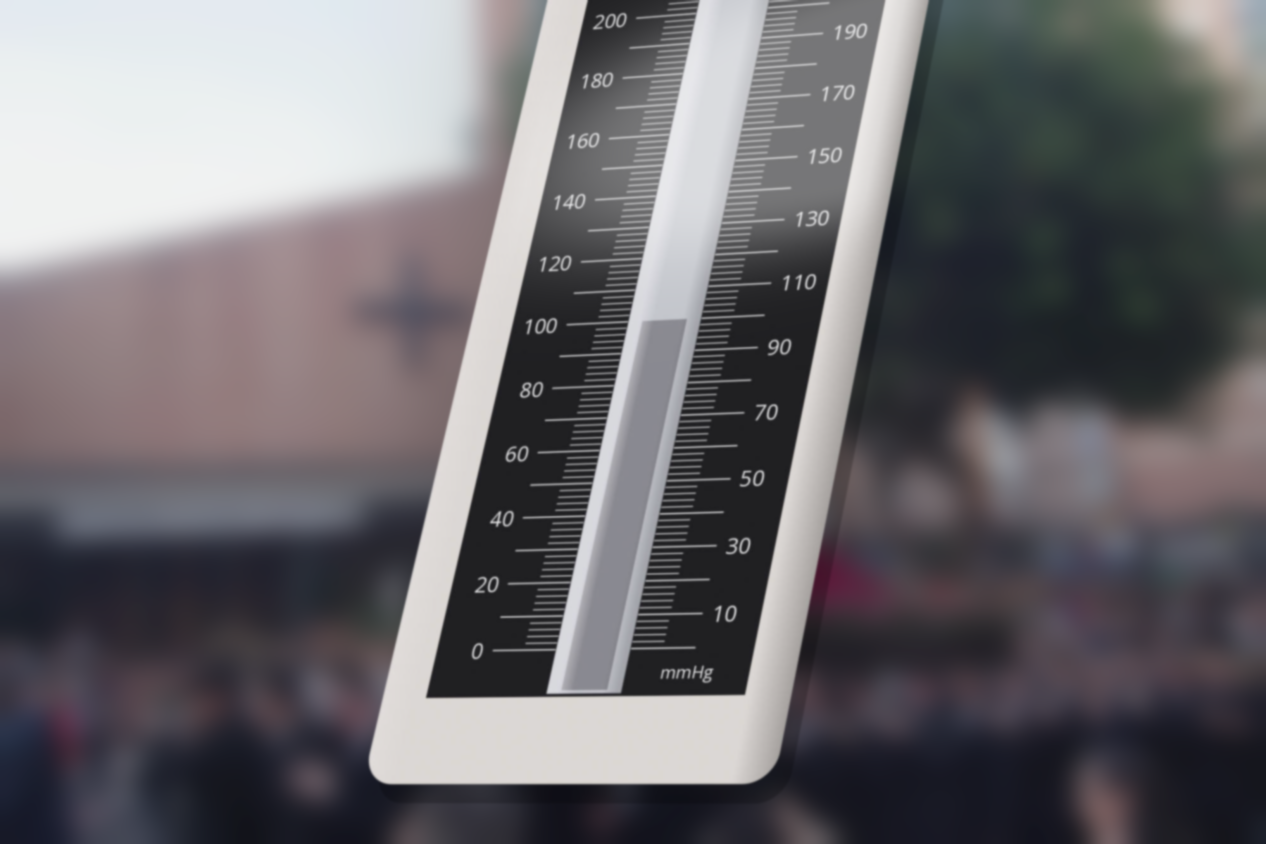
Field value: 100 mmHg
